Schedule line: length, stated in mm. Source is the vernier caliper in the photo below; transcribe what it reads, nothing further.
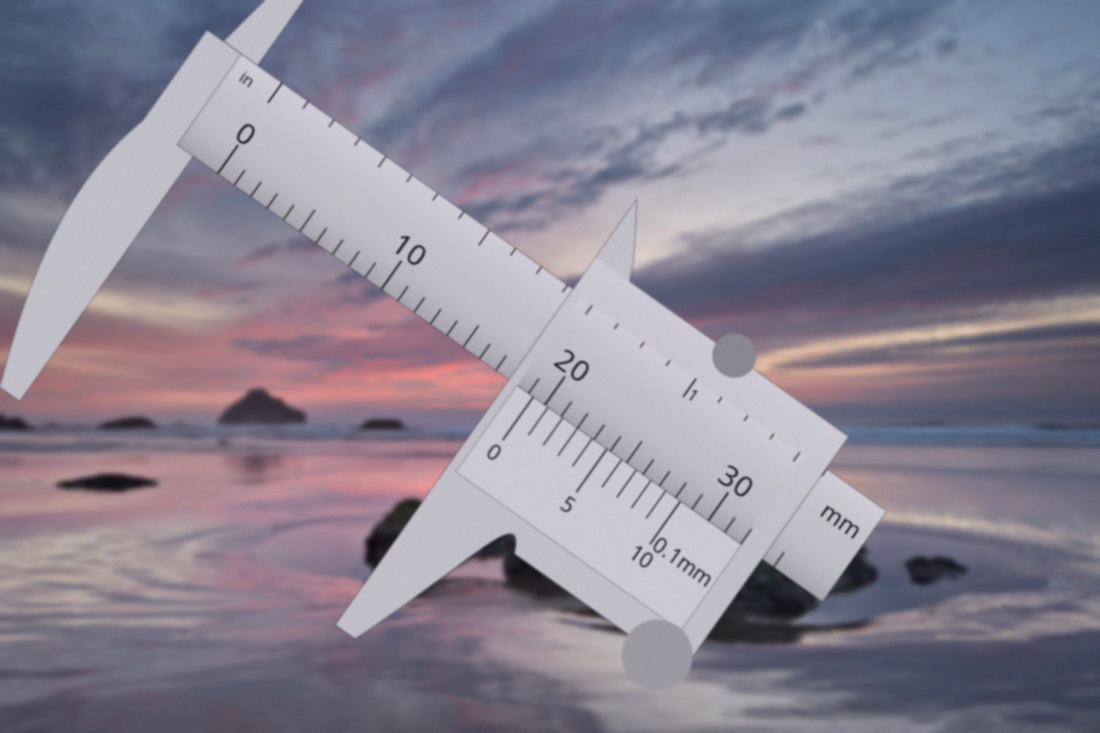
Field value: 19.3 mm
